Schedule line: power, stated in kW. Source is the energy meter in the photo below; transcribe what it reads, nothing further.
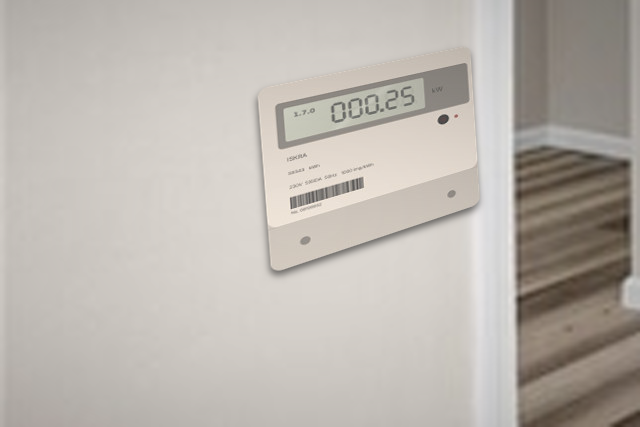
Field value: 0.25 kW
